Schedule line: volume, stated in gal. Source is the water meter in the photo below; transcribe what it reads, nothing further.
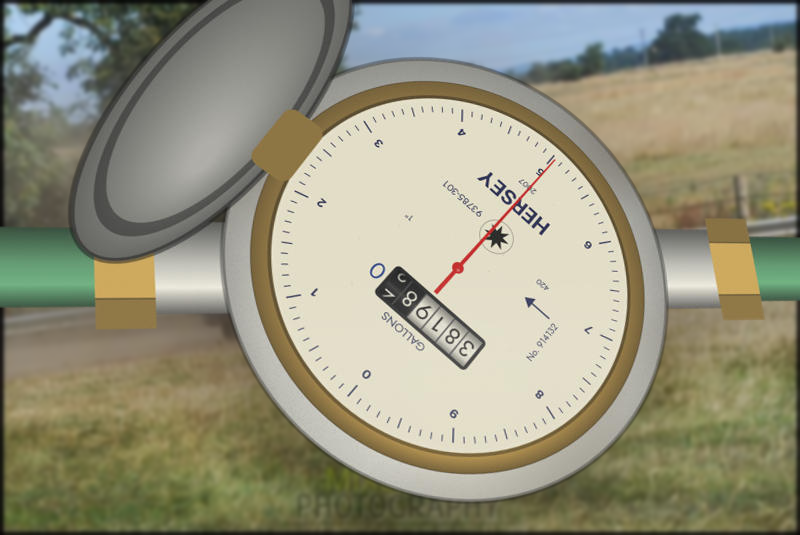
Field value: 3819825.0 gal
